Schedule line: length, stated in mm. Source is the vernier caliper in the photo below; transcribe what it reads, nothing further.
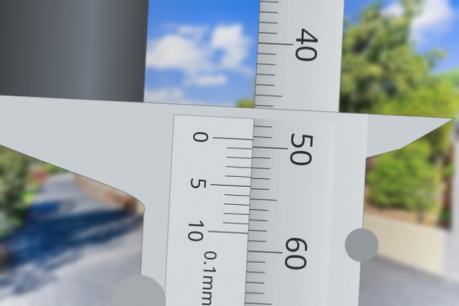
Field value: 49.3 mm
